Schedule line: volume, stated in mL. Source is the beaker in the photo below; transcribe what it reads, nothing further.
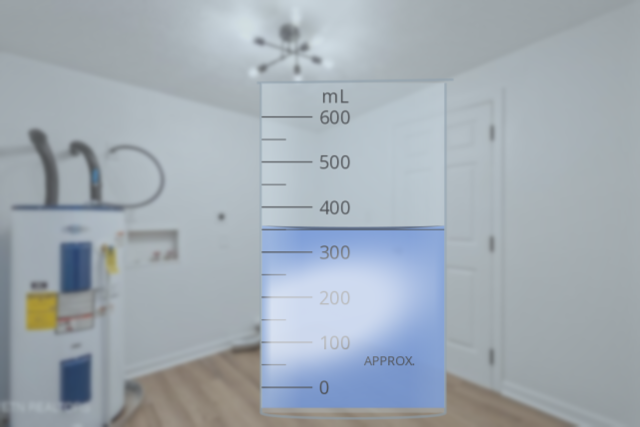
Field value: 350 mL
